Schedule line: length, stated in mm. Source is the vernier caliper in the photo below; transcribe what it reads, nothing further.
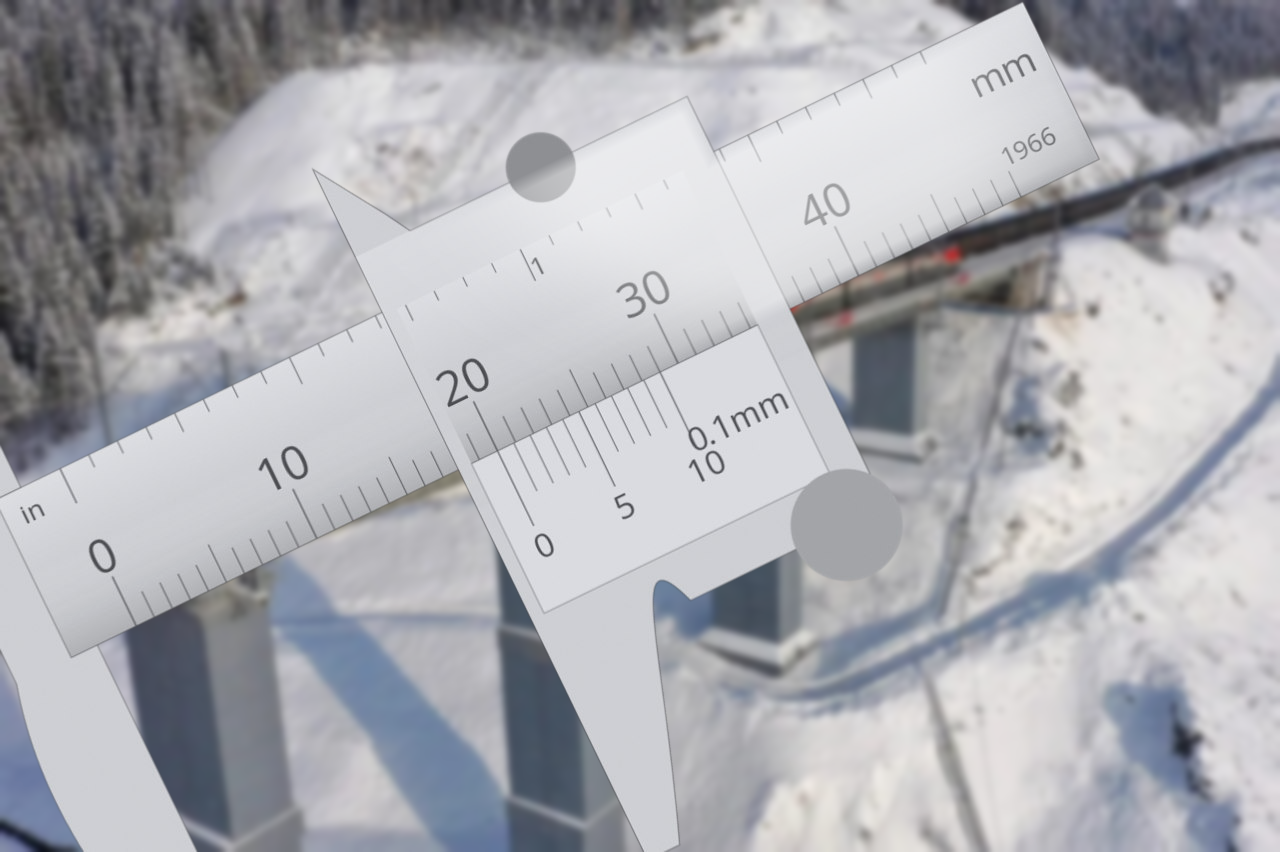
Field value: 20.0 mm
